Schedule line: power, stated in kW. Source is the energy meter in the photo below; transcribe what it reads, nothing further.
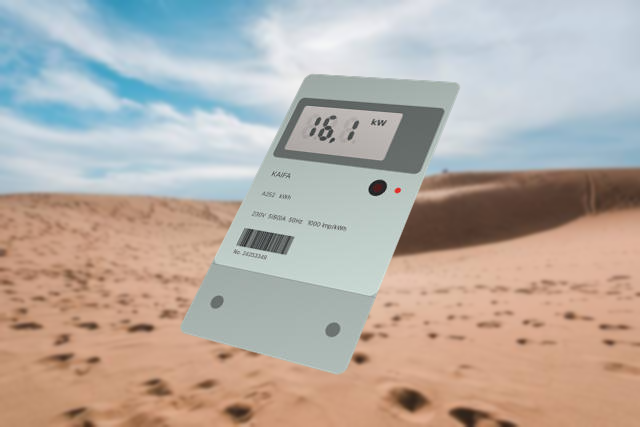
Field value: 16.1 kW
